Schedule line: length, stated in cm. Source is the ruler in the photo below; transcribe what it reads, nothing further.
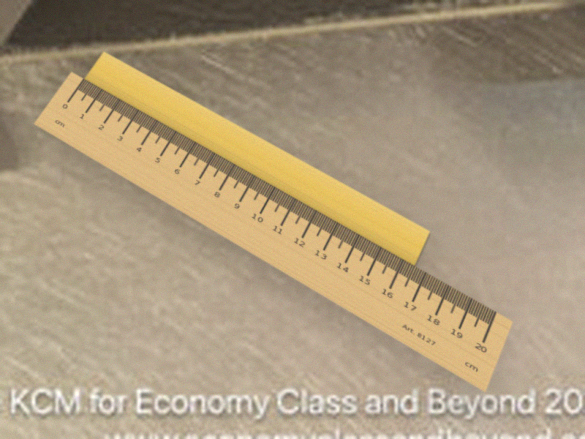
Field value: 16.5 cm
